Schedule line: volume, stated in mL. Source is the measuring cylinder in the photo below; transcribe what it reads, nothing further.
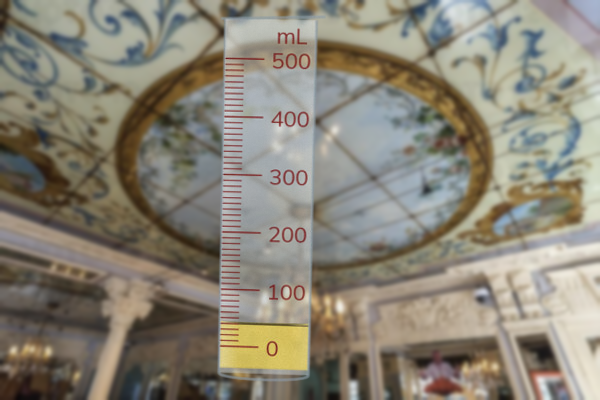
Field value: 40 mL
